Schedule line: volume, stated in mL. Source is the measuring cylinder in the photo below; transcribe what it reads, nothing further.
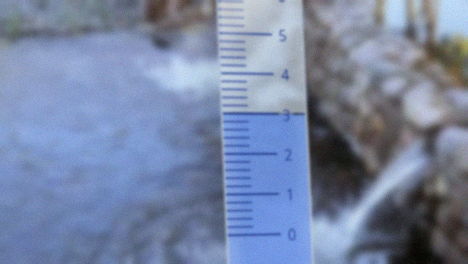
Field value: 3 mL
